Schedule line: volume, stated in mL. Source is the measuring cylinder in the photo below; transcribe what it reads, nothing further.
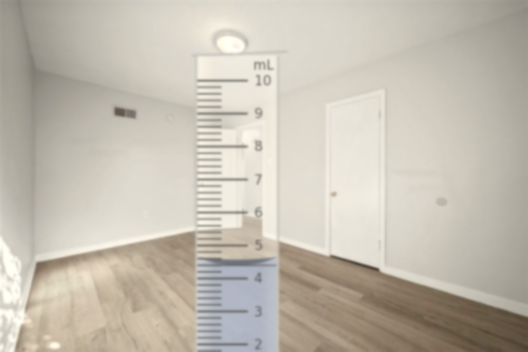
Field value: 4.4 mL
